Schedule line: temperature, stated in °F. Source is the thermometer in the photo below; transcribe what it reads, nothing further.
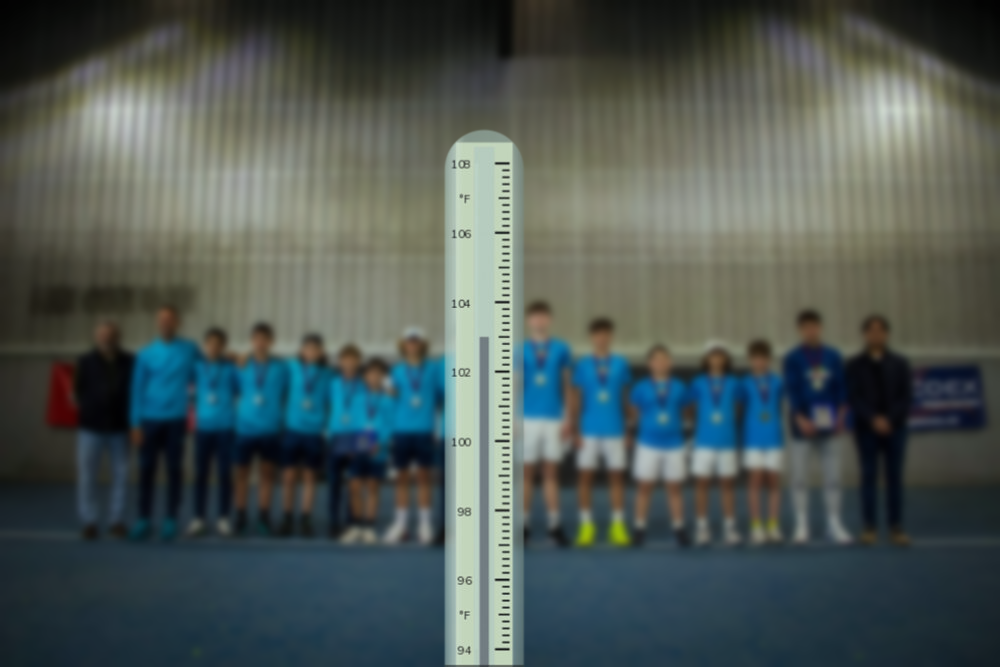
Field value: 103 °F
